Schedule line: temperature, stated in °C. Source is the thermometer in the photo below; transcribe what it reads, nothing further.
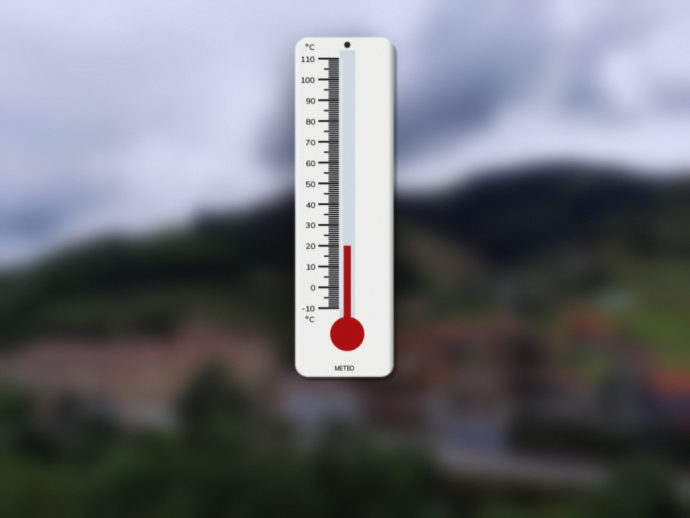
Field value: 20 °C
